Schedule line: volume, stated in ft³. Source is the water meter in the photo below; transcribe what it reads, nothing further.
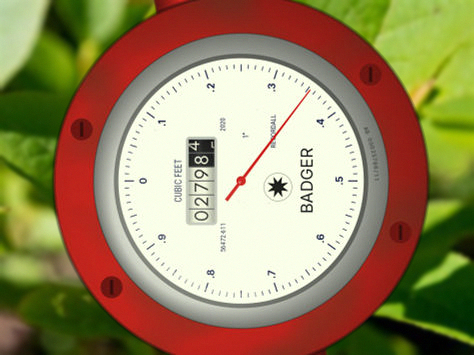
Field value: 27984.35 ft³
